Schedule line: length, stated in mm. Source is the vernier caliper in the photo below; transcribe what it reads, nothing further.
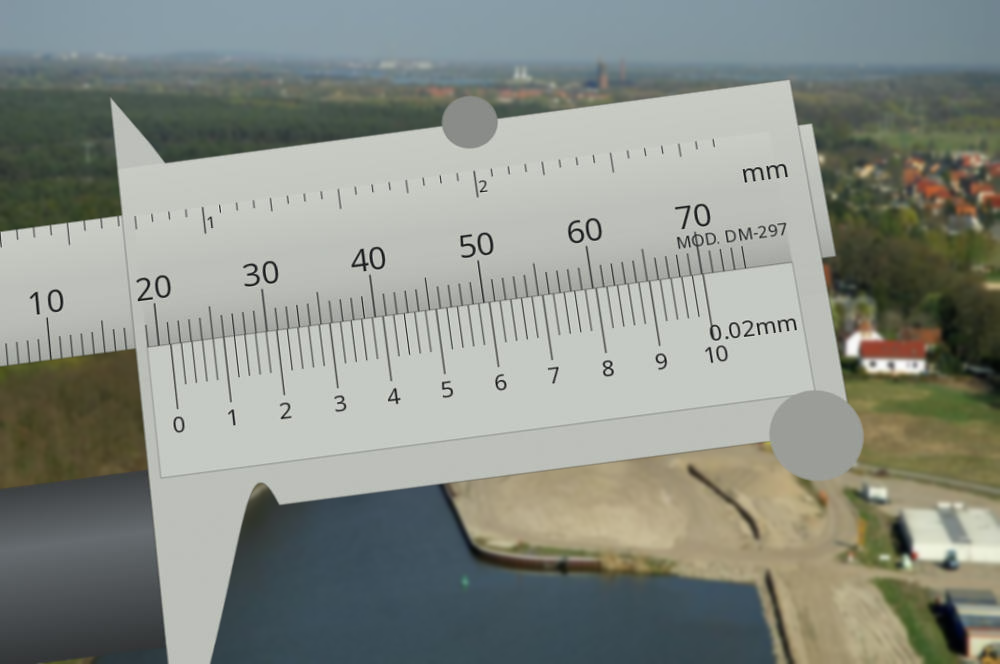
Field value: 21.1 mm
